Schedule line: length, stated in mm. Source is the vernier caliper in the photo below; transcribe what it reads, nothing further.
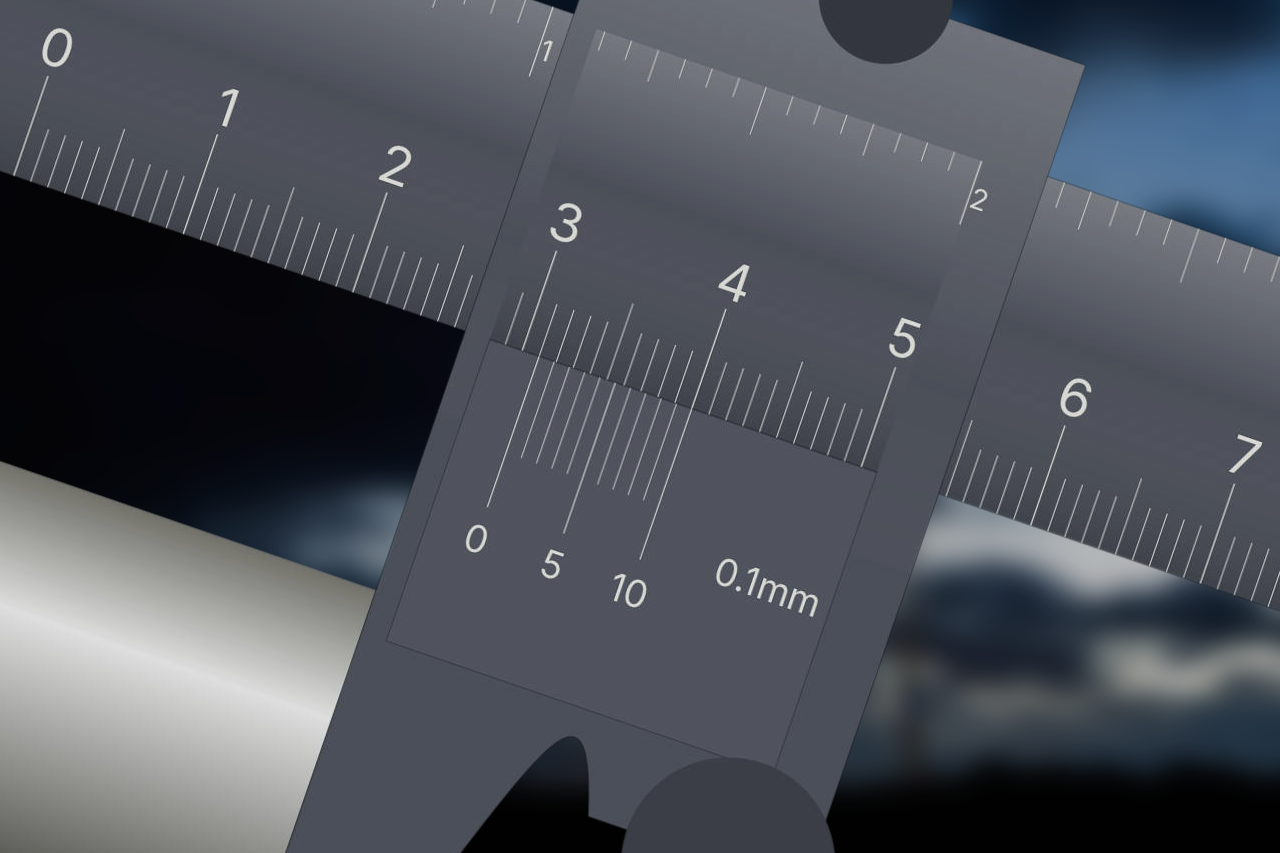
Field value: 31.0 mm
